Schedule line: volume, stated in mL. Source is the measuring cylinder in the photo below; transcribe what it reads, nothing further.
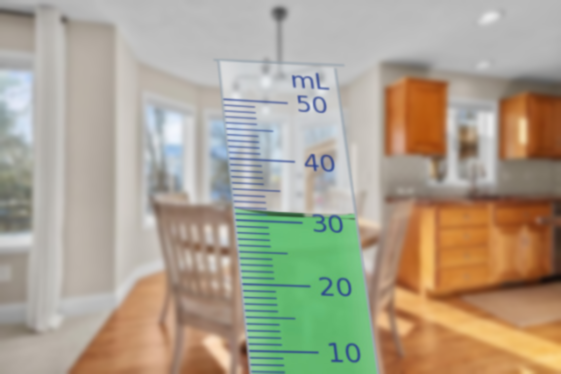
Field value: 31 mL
